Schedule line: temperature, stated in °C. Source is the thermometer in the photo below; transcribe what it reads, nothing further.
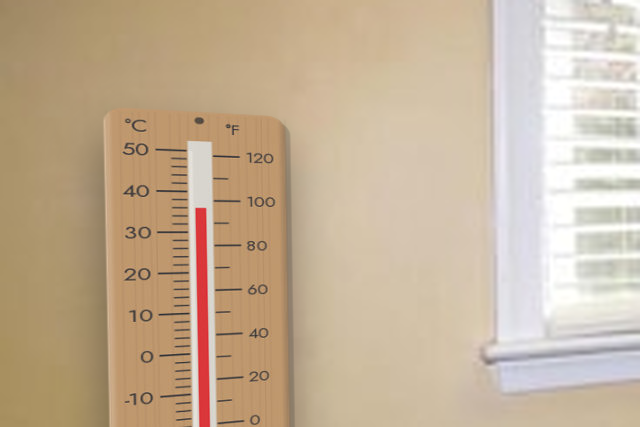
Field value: 36 °C
